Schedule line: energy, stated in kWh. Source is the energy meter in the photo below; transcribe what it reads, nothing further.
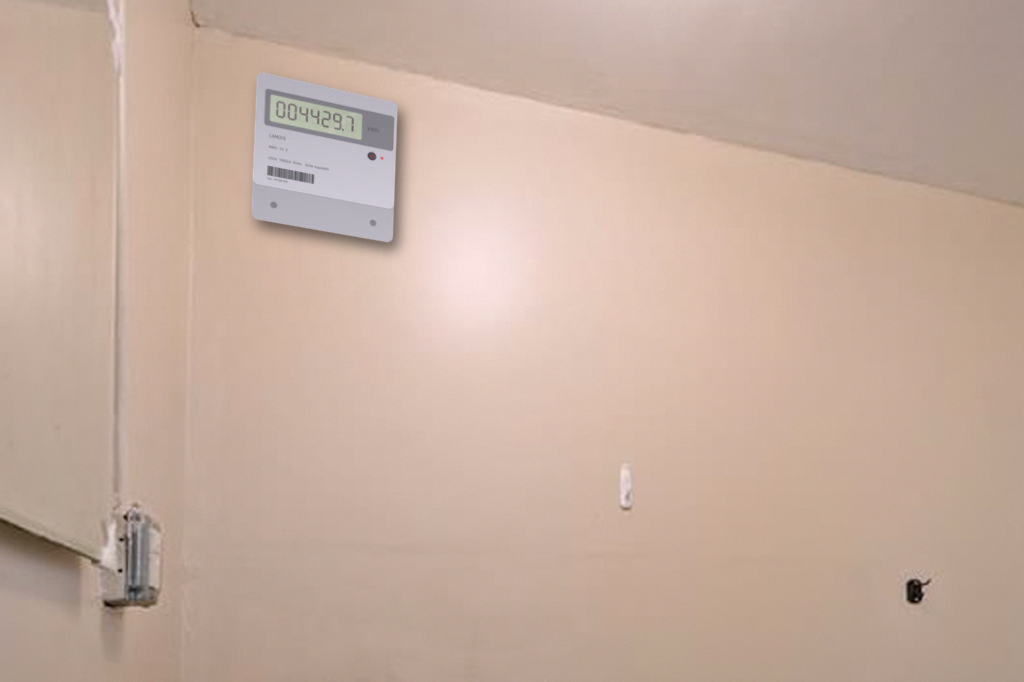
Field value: 4429.7 kWh
